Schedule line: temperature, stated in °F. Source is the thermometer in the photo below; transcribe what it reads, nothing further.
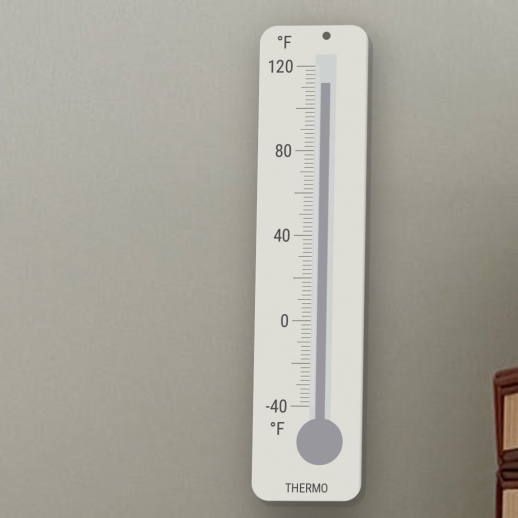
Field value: 112 °F
